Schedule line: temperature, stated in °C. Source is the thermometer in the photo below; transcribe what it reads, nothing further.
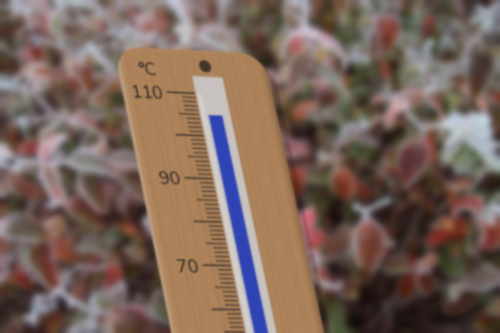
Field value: 105 °C
